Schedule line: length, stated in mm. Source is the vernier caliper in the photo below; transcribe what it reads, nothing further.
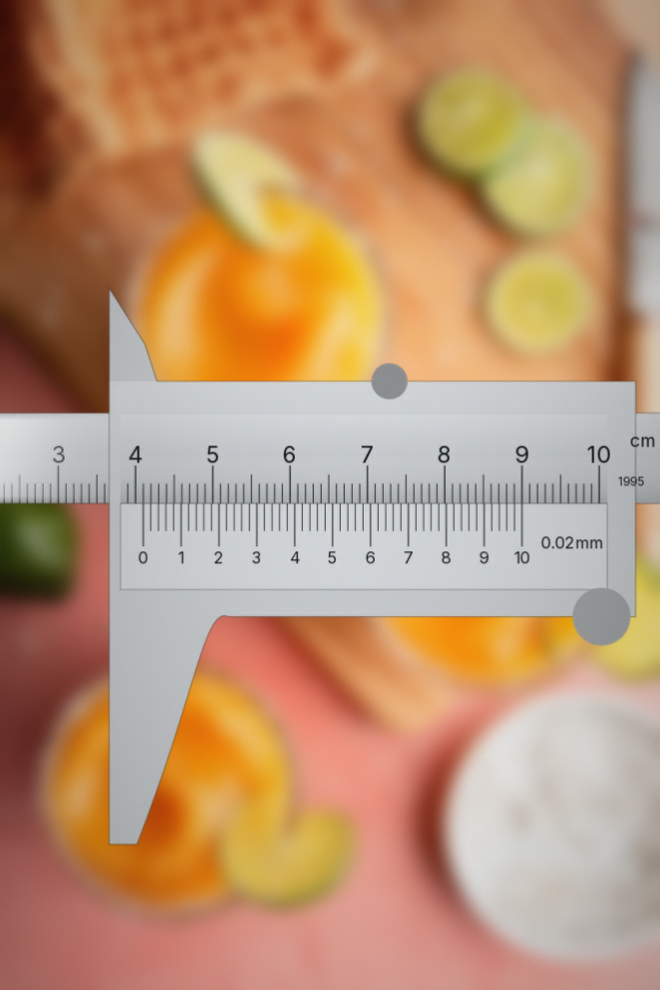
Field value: 41.0 mm
